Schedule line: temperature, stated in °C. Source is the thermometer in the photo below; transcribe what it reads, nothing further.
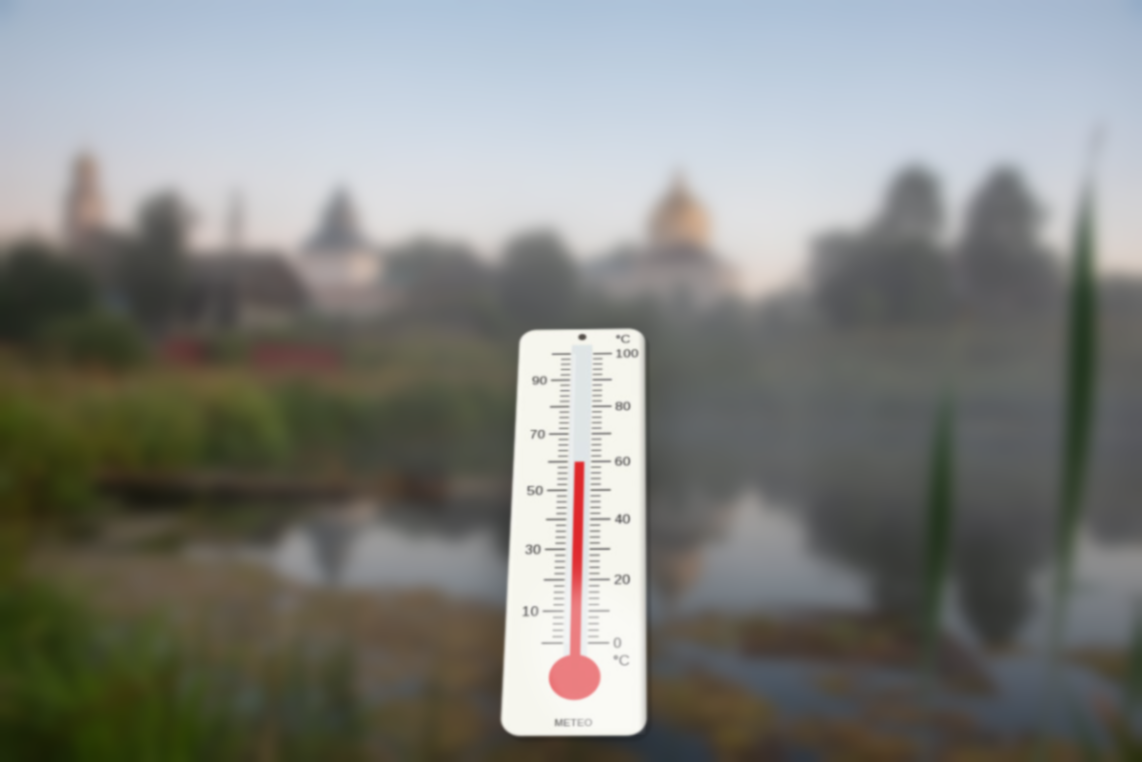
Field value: 60 °C
